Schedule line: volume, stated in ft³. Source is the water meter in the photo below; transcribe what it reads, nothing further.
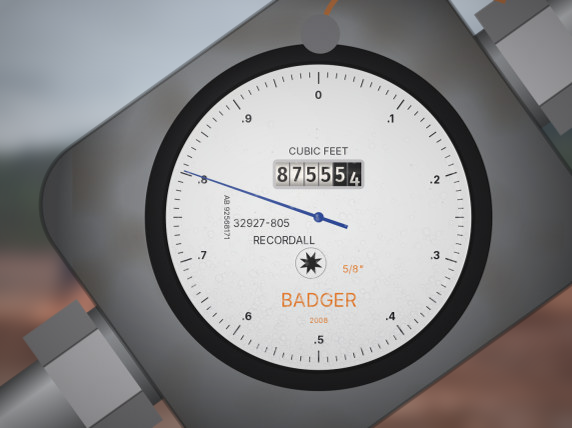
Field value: 875553.80 ft³
